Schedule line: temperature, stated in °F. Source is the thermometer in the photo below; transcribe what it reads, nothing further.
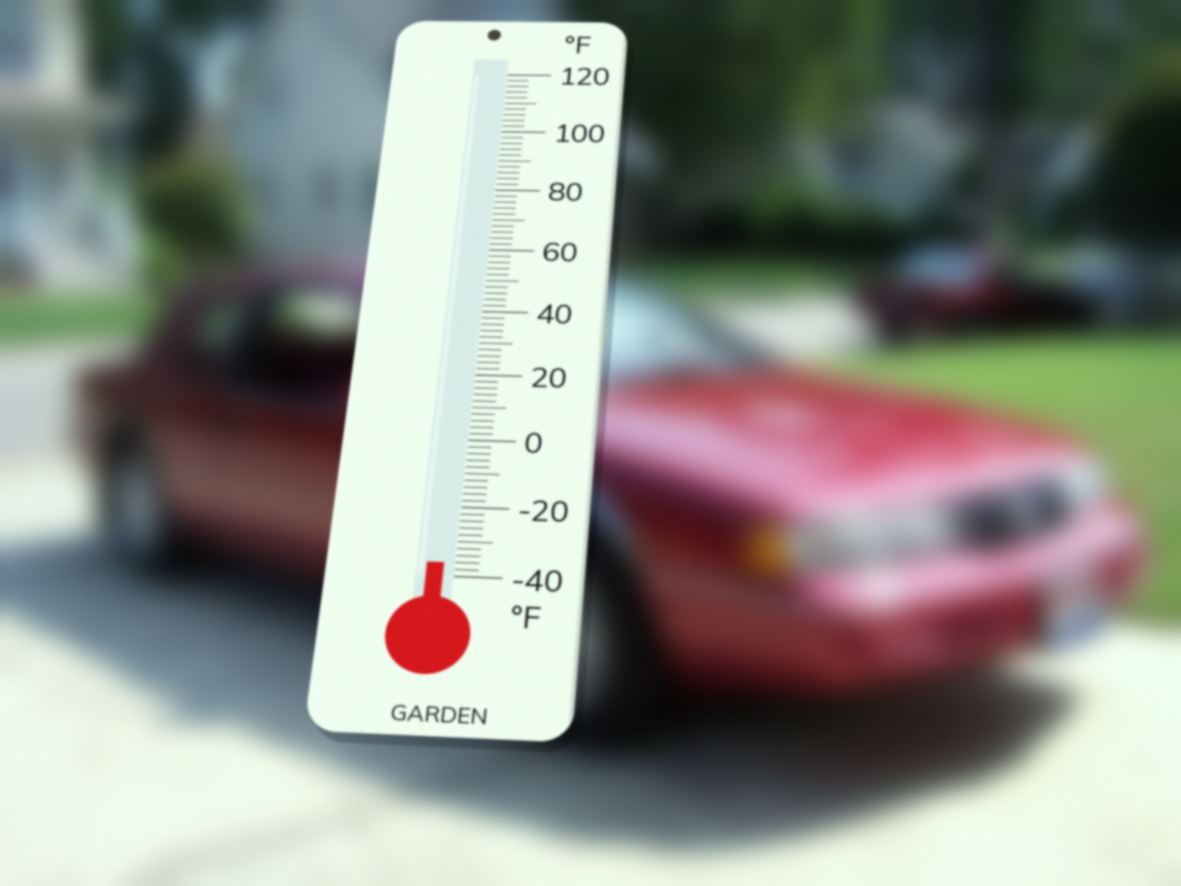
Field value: -36 °F
